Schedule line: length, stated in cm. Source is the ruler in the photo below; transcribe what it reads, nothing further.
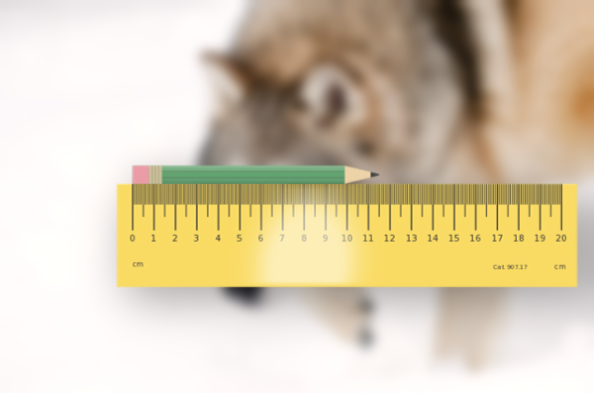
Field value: 11.5 cm
